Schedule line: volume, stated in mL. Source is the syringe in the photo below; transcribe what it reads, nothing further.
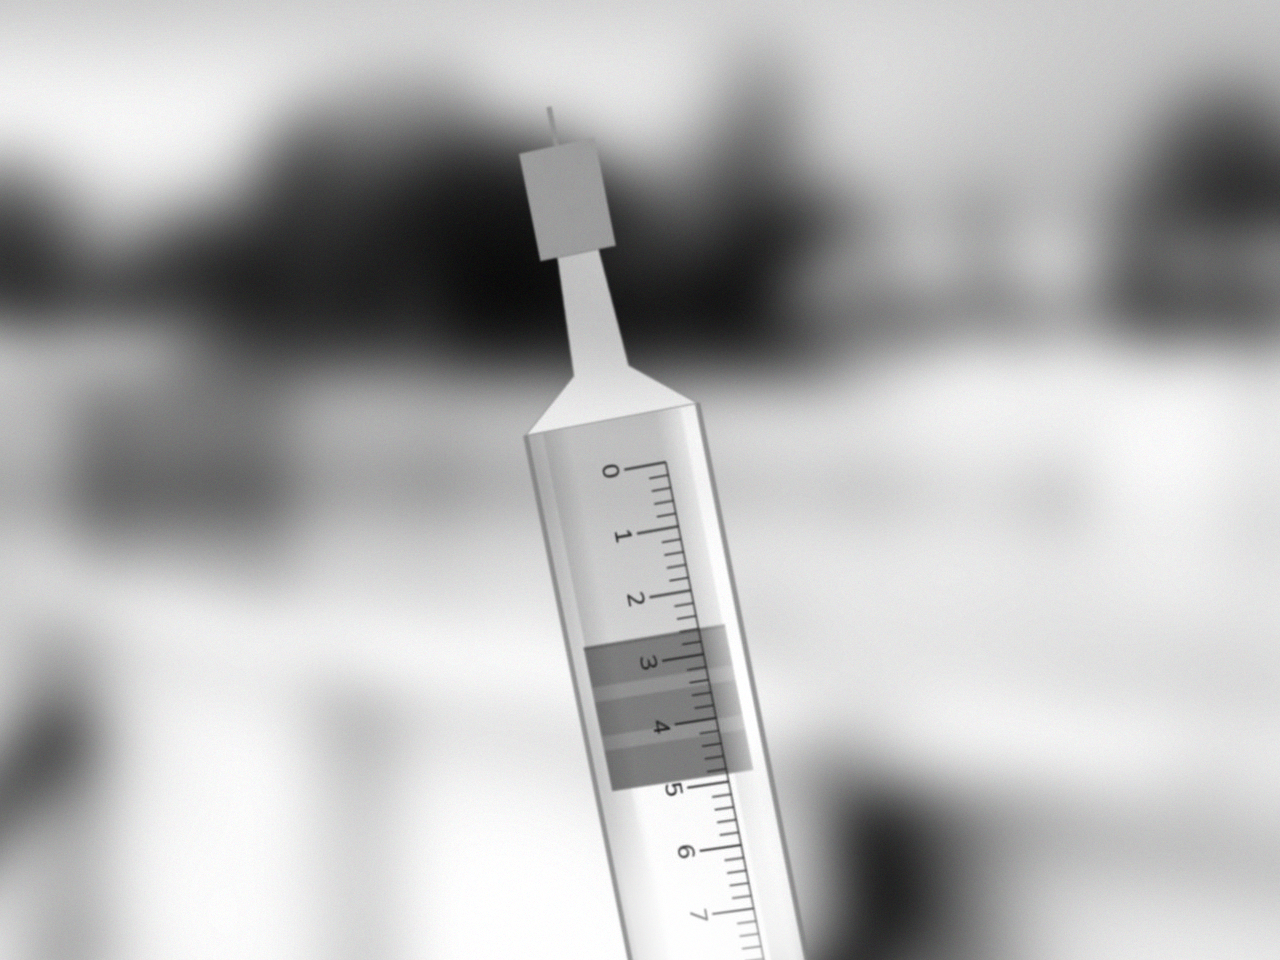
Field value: 2.6 mL
